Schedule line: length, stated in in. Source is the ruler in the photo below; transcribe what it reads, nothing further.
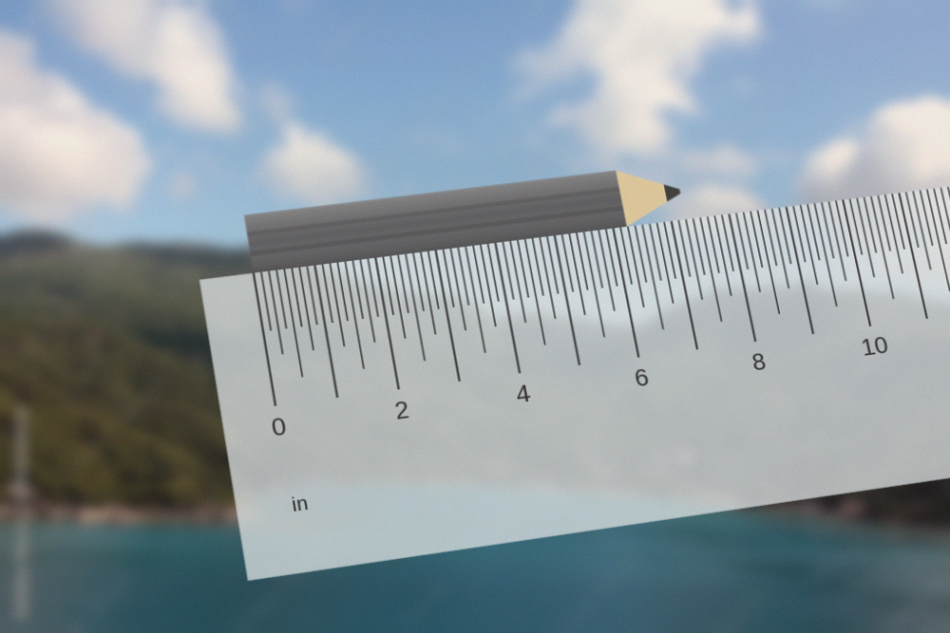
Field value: 7.25 in
